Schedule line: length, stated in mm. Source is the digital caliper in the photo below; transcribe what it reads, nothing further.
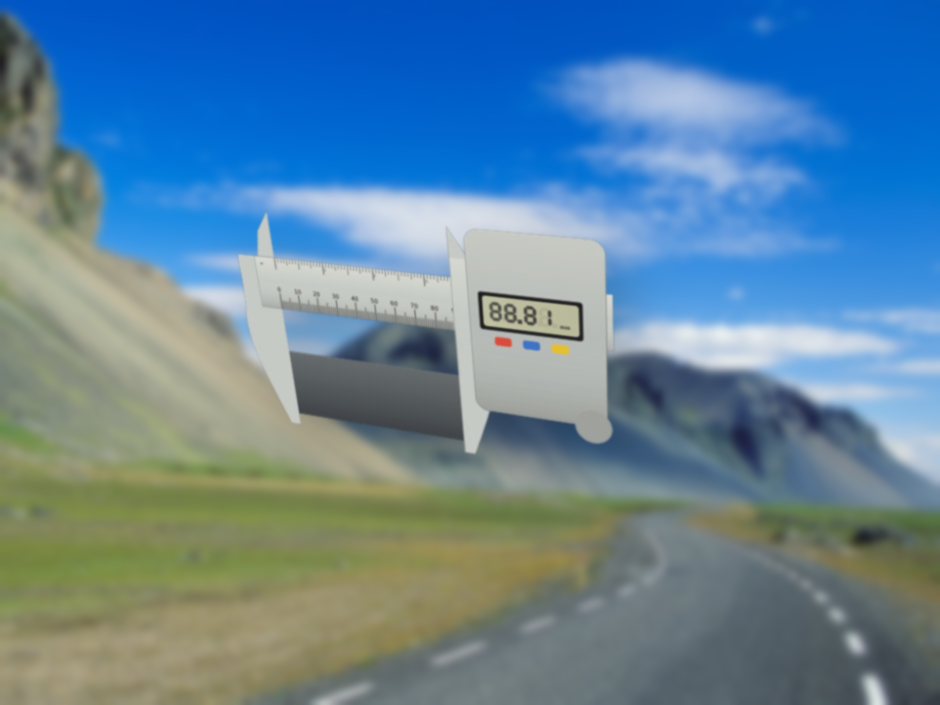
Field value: 88.81 mm
